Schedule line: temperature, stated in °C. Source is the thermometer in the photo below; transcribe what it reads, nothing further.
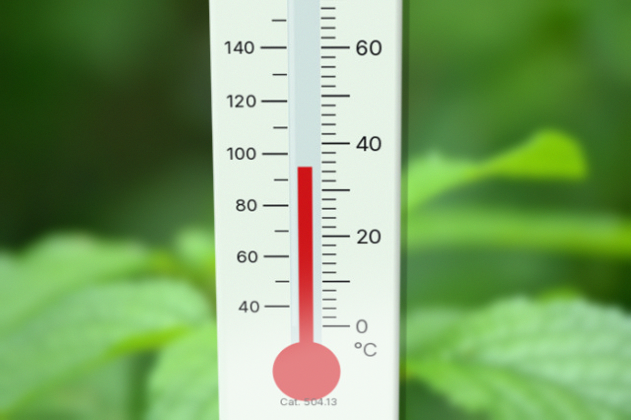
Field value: 35 °C
